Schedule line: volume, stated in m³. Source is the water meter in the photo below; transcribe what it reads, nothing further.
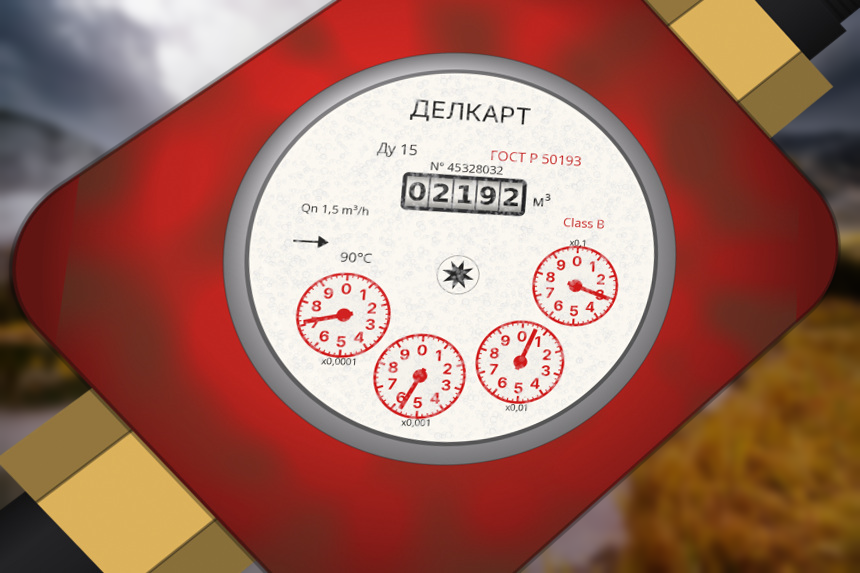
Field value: 2192.3057 m³
